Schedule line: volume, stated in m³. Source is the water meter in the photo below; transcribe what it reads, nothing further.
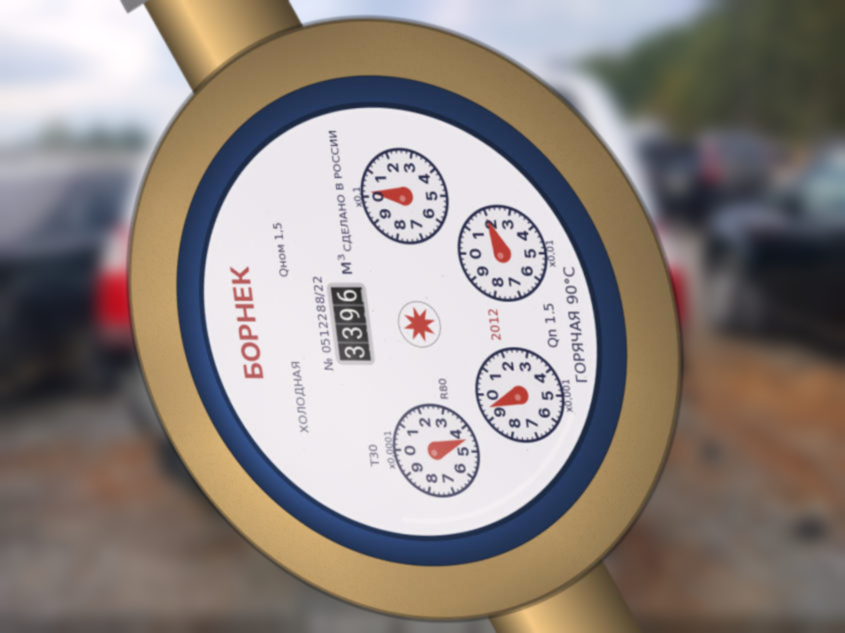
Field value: 3396.0194 m³
